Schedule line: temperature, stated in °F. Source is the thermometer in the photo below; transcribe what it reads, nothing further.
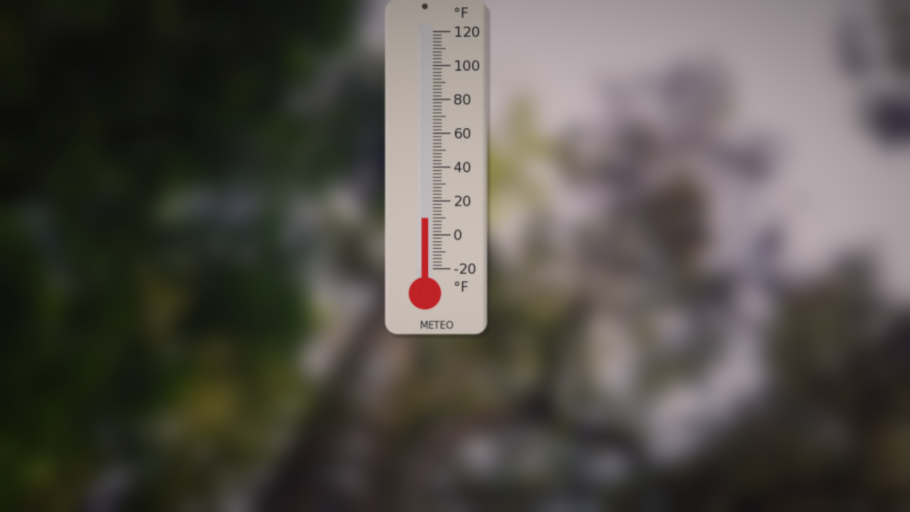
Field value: 10 °F
